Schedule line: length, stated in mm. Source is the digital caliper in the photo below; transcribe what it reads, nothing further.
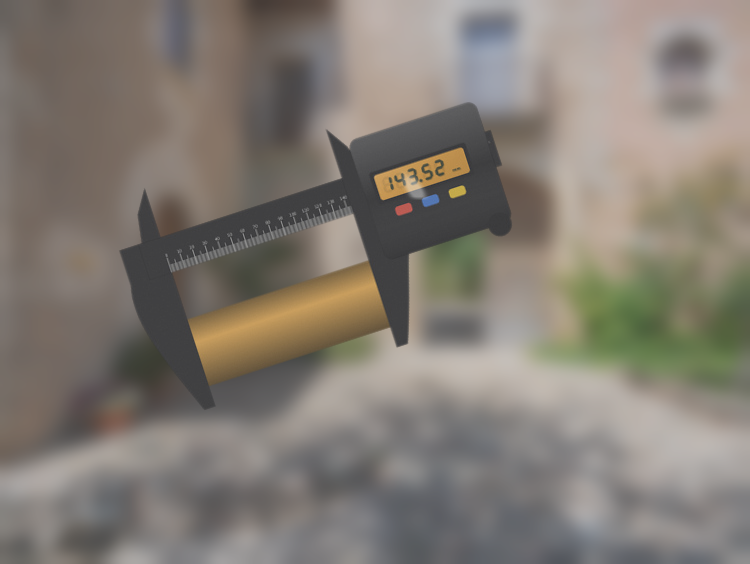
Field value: 143.52 mm
